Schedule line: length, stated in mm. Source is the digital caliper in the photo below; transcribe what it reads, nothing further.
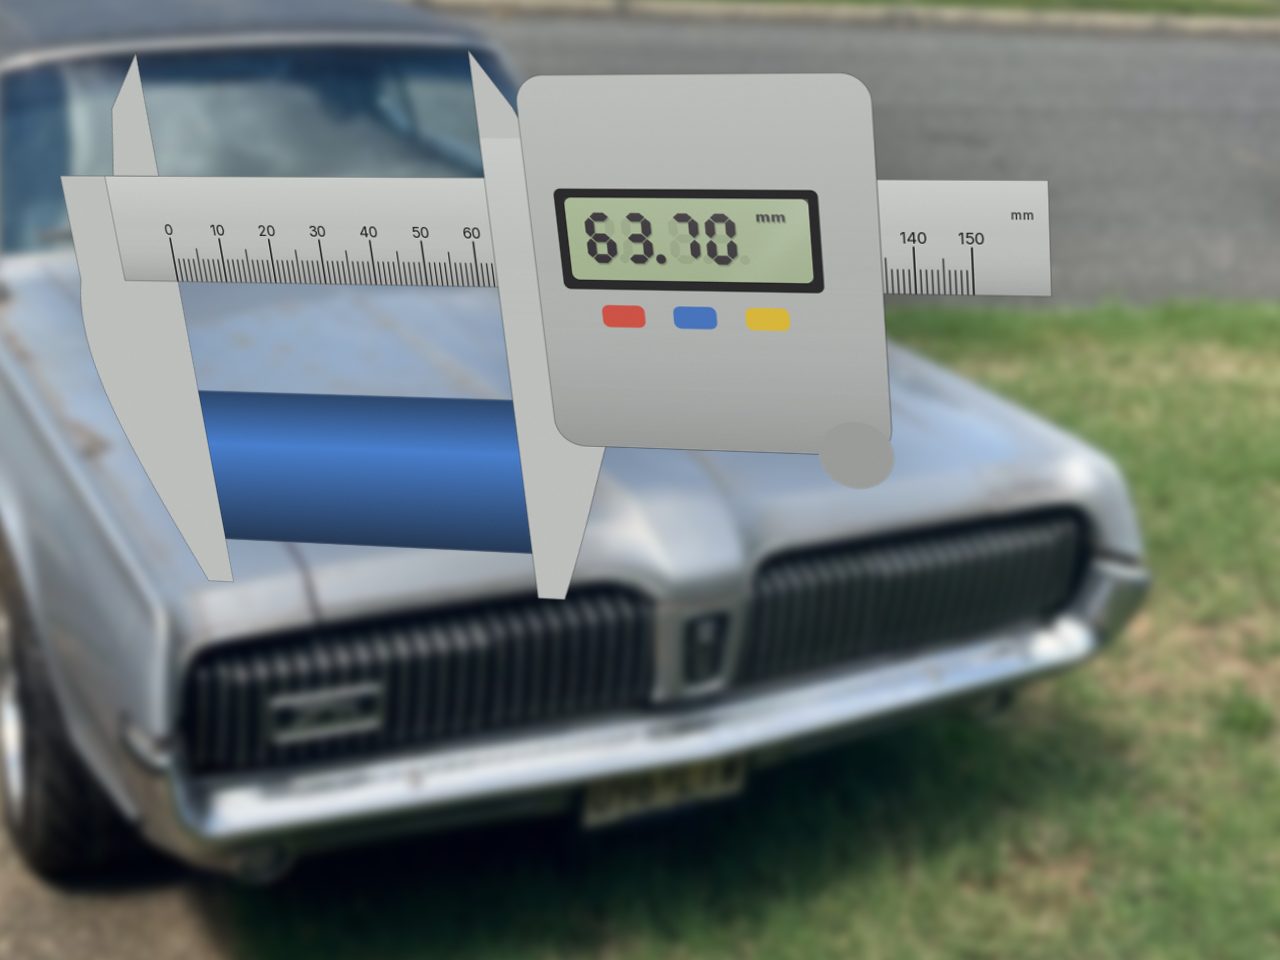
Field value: 63.70 mm
